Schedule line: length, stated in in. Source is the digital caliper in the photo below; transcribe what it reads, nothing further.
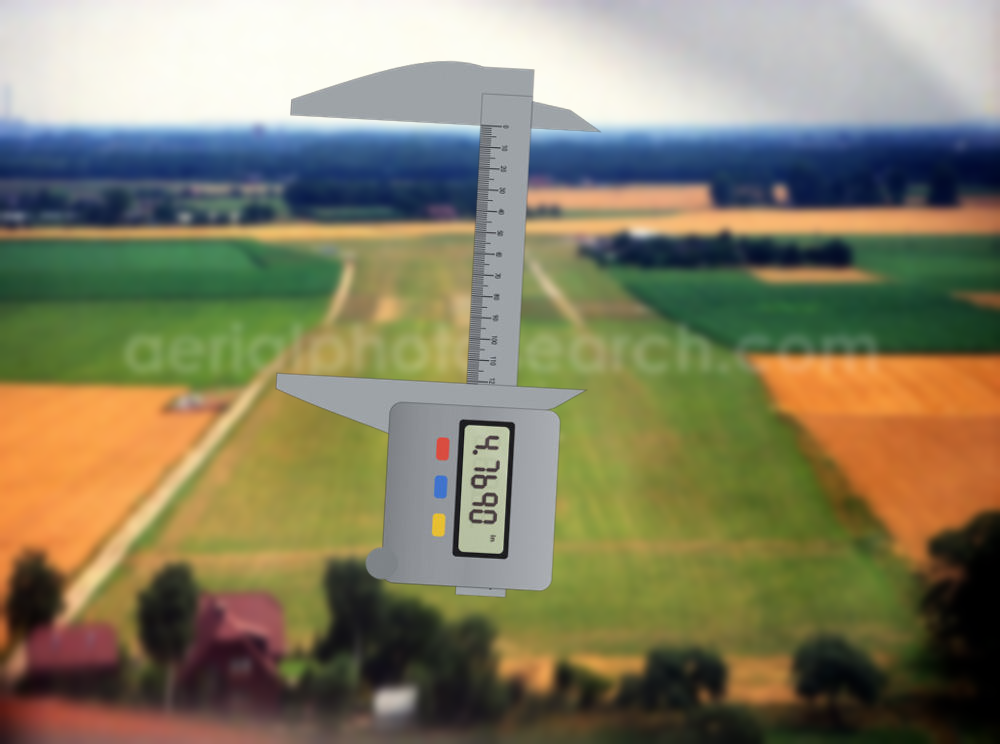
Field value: 4.7690 in
